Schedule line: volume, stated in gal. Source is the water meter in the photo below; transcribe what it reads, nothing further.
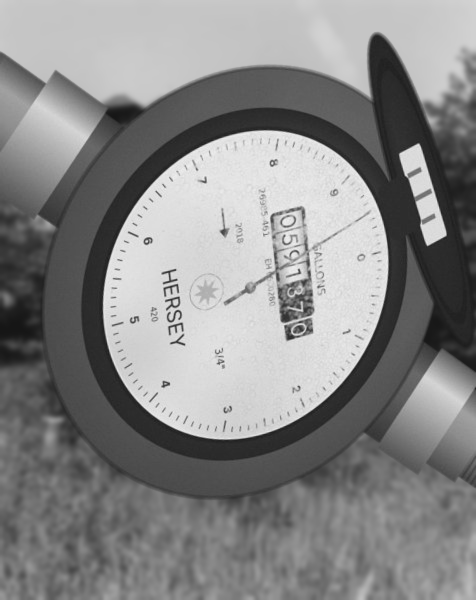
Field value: 591369.5 gal
